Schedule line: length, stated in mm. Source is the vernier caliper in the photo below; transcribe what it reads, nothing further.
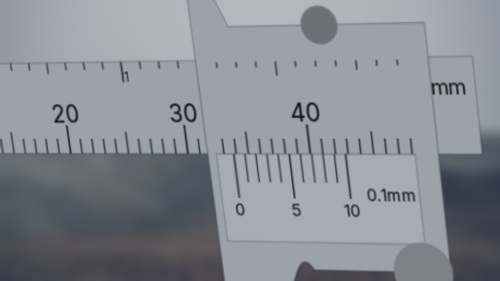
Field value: 33.8 mm
